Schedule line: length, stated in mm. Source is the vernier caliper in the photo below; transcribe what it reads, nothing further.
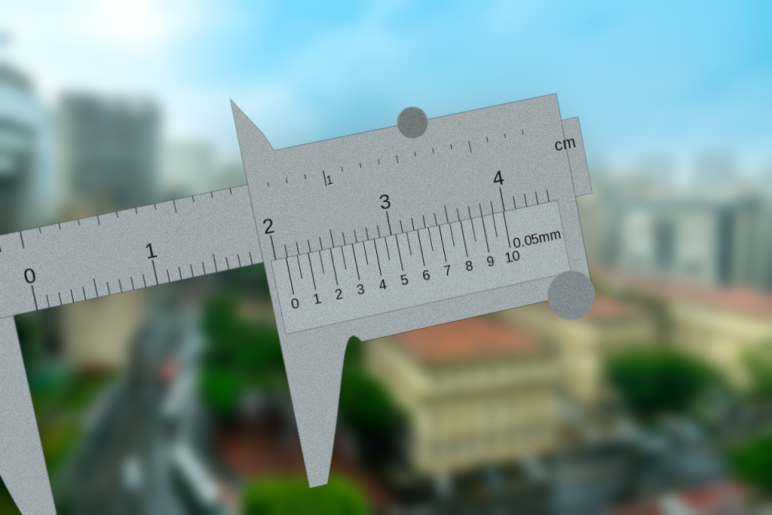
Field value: 20.9 mm
